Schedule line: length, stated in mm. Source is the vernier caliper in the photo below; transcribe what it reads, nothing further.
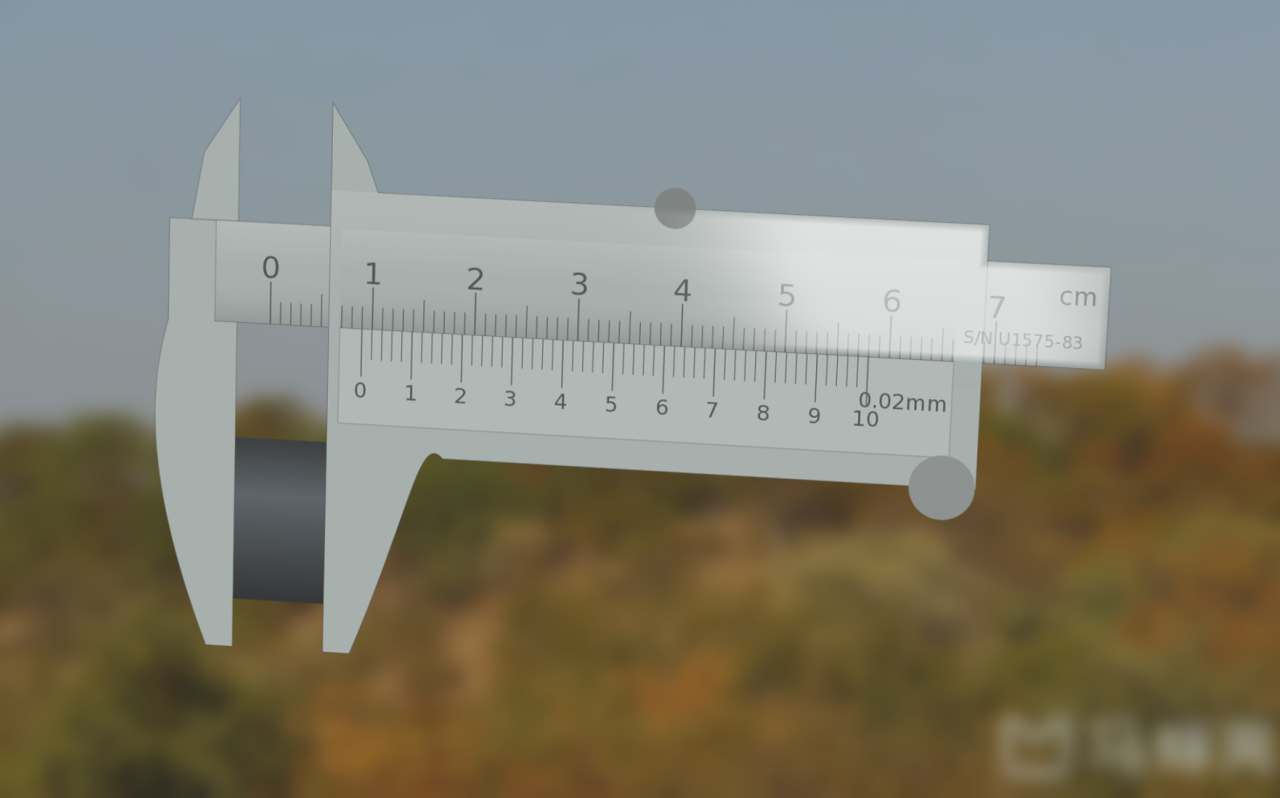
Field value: 9.0 mm
